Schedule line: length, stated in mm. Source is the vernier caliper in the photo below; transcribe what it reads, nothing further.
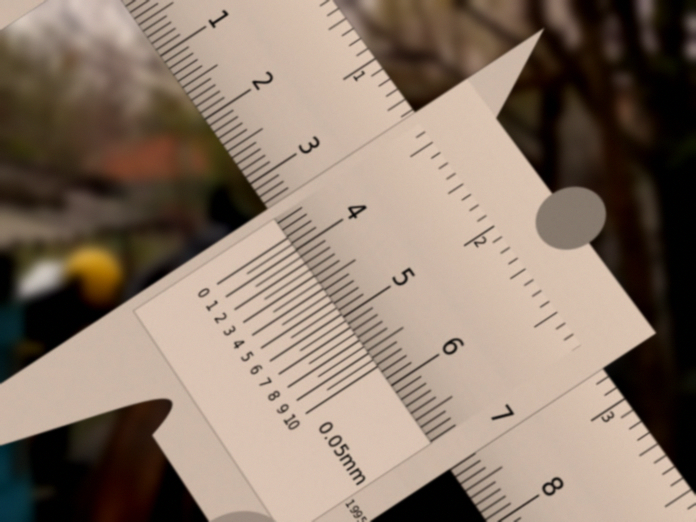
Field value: 38.2 mm
